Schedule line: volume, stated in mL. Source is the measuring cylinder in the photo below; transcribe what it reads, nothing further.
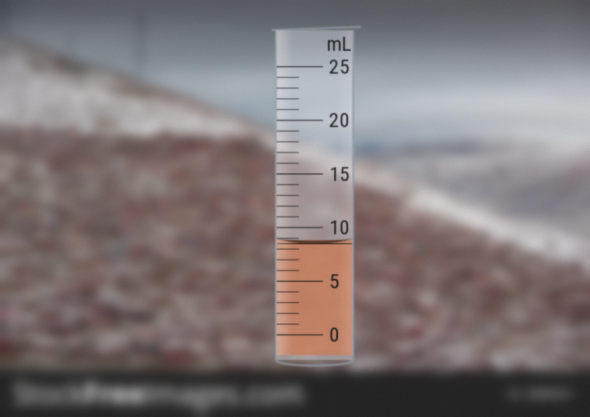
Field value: 8.5 mL
